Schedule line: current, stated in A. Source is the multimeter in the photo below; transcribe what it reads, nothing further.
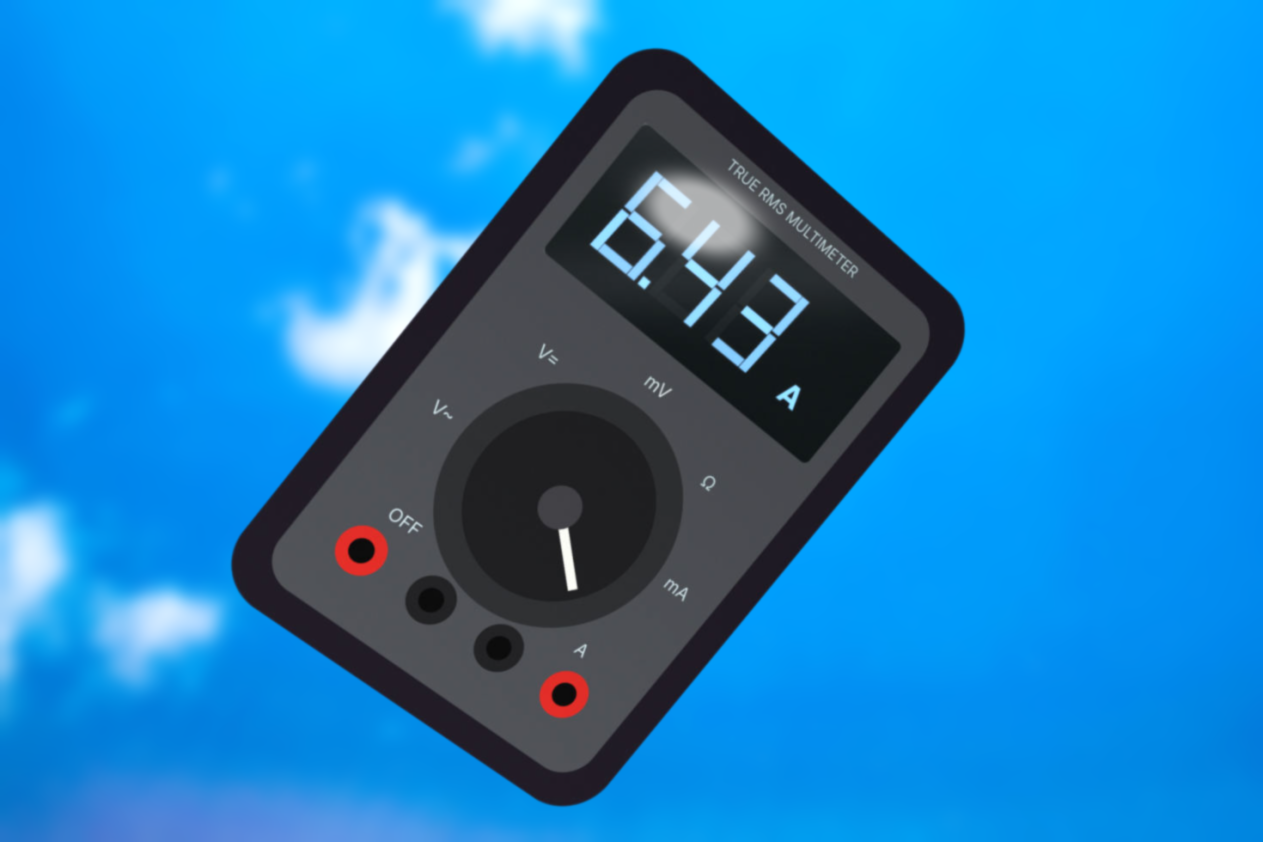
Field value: 6.43 A
